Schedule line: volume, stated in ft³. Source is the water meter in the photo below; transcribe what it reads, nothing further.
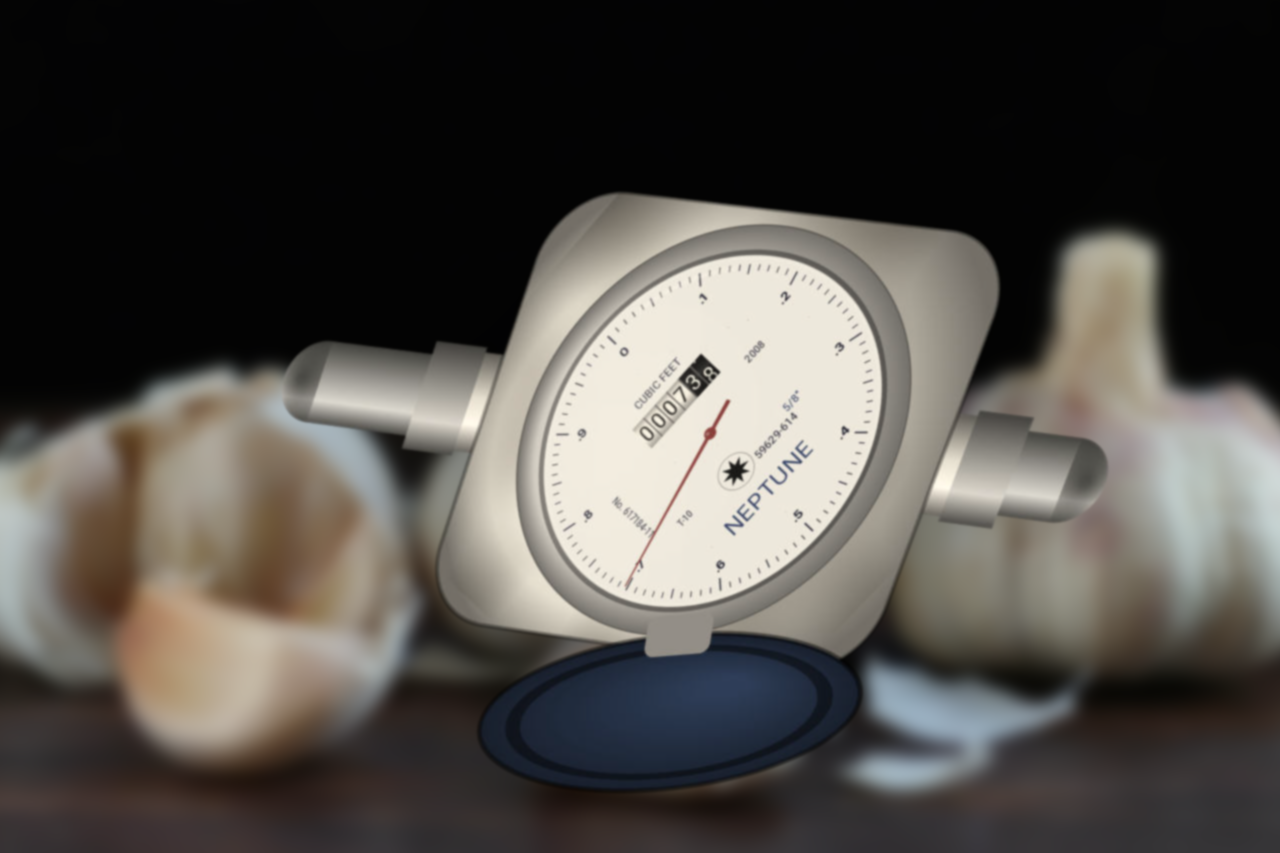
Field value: 737.70 ft³
